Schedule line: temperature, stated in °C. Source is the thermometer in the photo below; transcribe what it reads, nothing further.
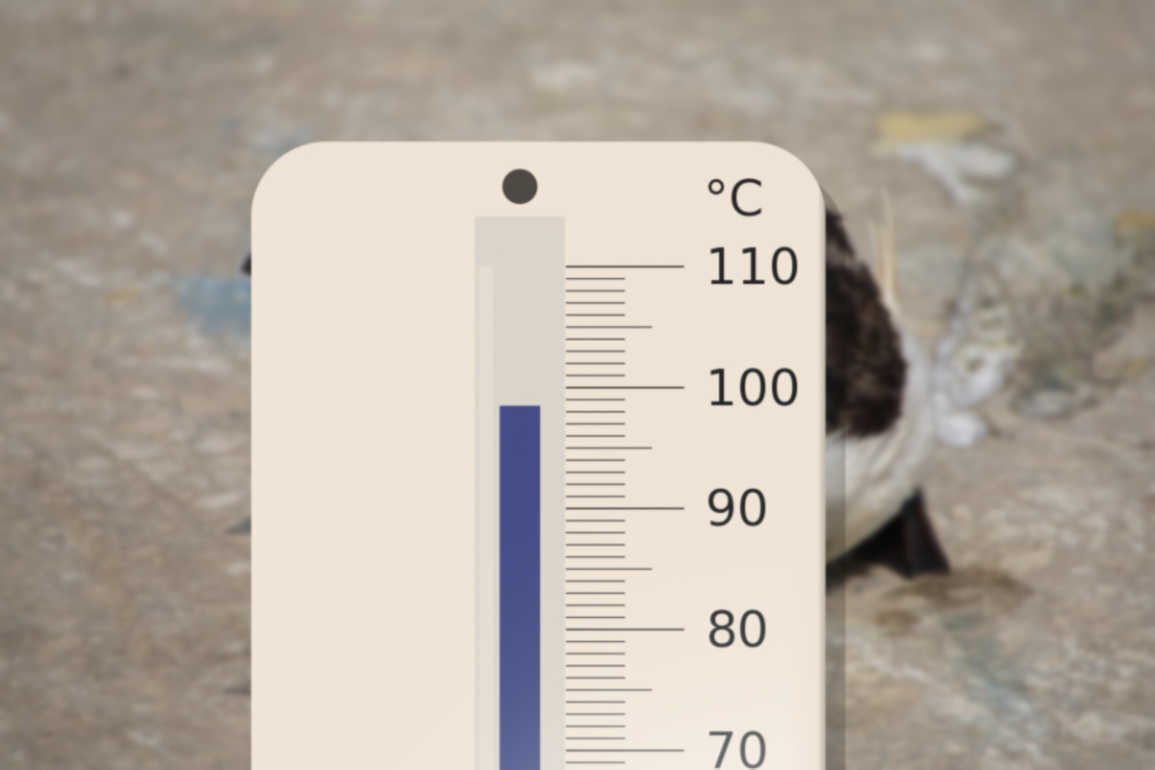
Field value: 98.5 °C
